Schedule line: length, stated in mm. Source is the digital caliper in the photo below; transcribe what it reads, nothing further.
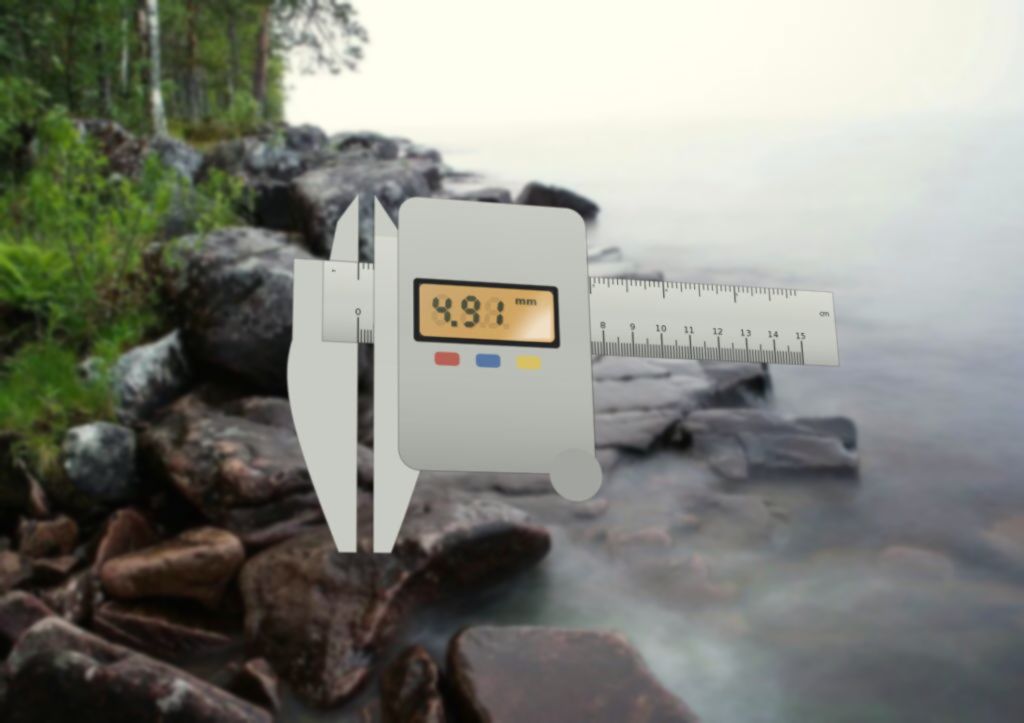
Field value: 4.91 mm
